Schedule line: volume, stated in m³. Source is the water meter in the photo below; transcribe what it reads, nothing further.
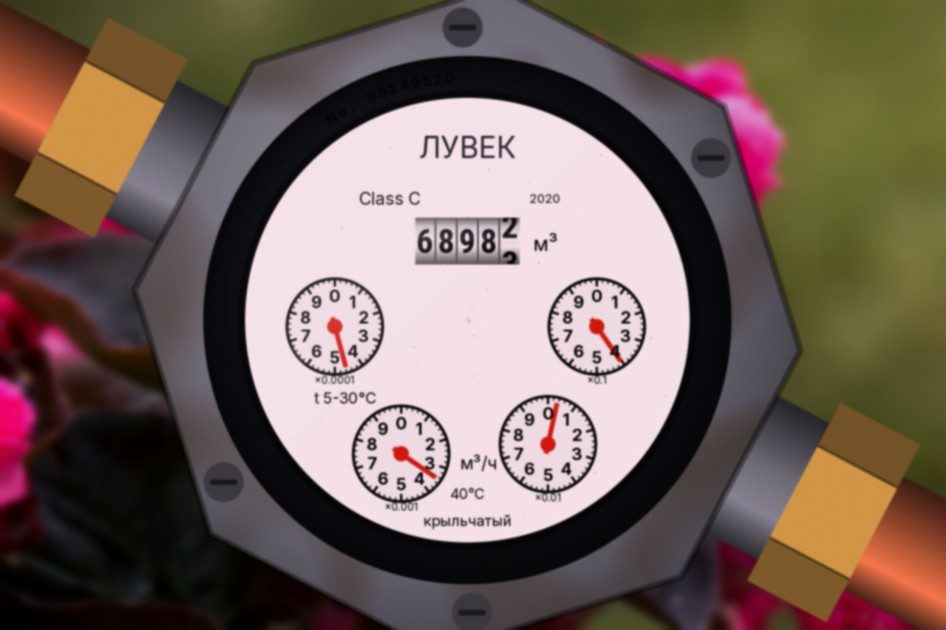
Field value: 68982.4034 m³
